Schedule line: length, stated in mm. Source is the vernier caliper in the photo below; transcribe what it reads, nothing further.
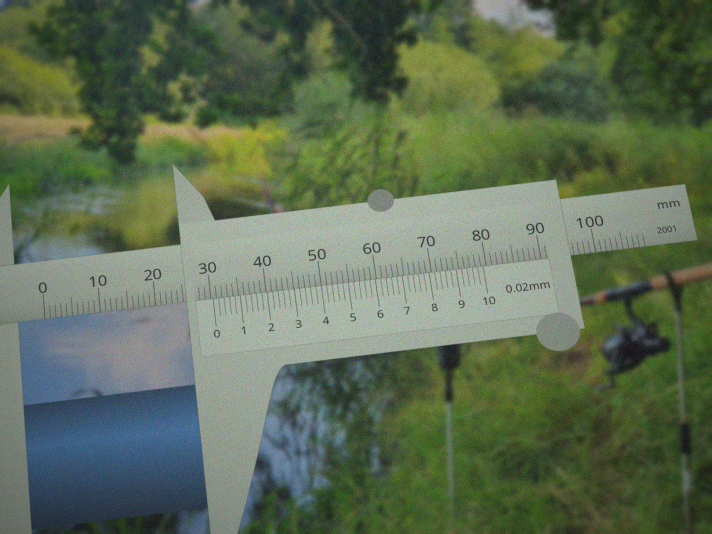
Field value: 30.4 mm
